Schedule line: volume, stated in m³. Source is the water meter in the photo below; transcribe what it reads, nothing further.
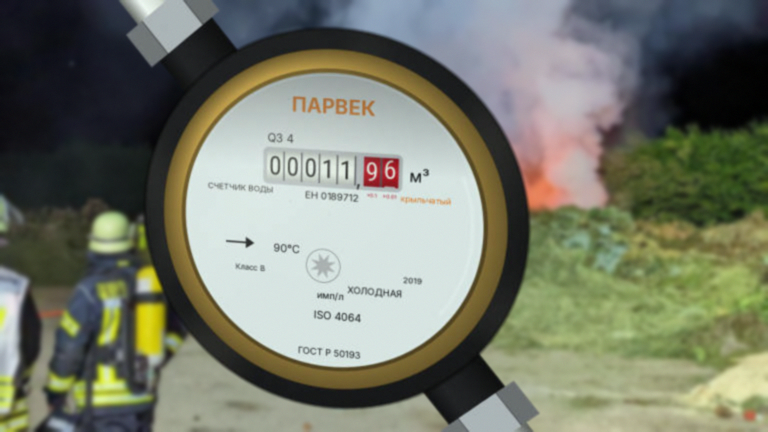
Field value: 11.96 m³
